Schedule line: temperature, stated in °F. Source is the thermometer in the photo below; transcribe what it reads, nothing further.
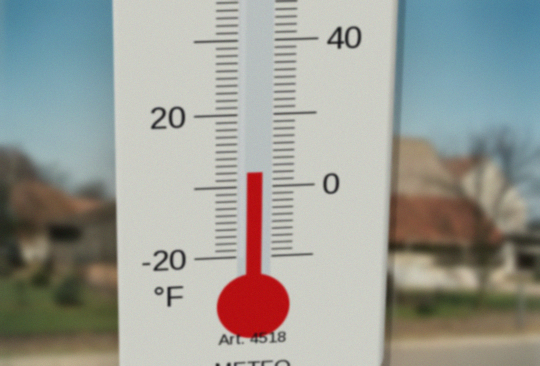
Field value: 4 °F
